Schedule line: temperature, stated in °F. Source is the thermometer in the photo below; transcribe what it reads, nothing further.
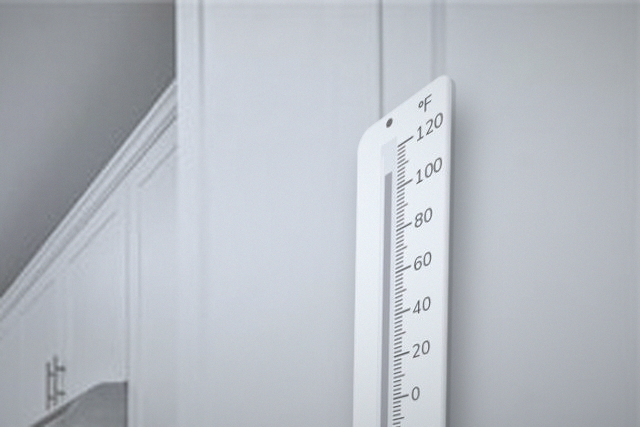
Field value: 110 °F
